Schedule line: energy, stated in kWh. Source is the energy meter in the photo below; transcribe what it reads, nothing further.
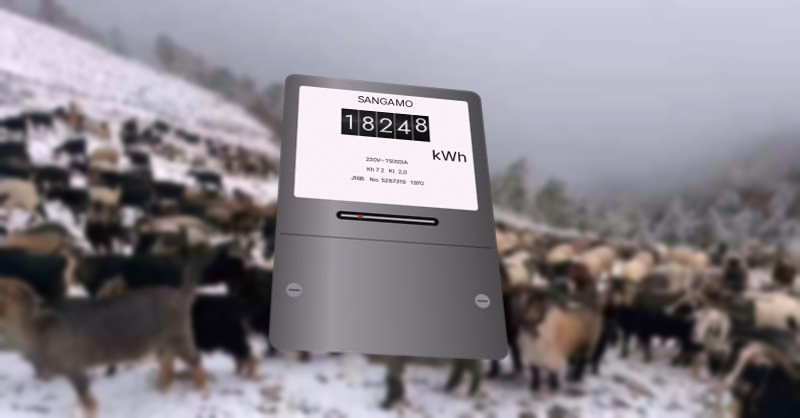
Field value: 18248 kWh
